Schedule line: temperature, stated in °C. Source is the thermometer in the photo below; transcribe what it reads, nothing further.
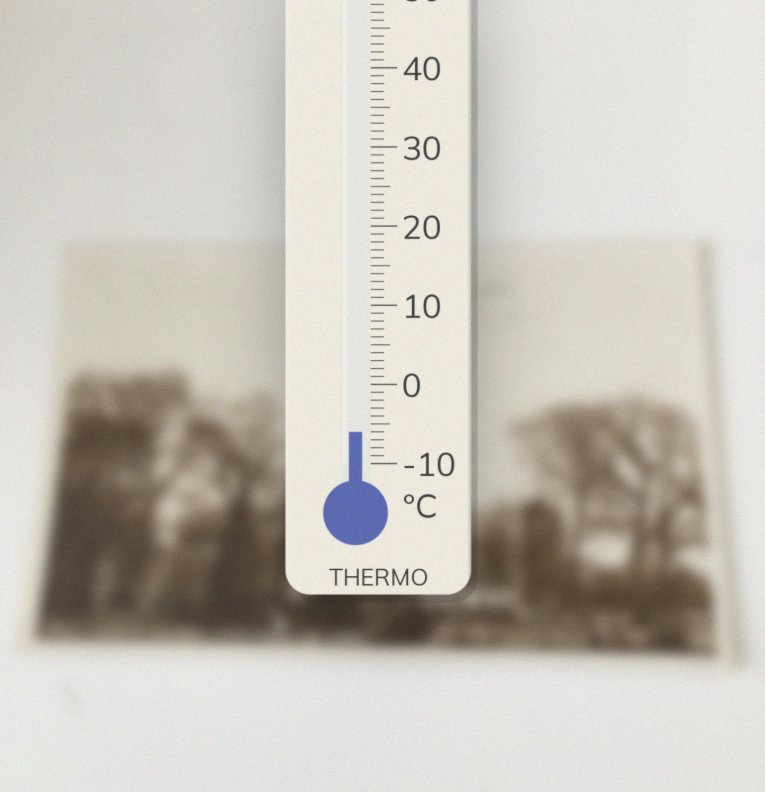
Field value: -6 °C
